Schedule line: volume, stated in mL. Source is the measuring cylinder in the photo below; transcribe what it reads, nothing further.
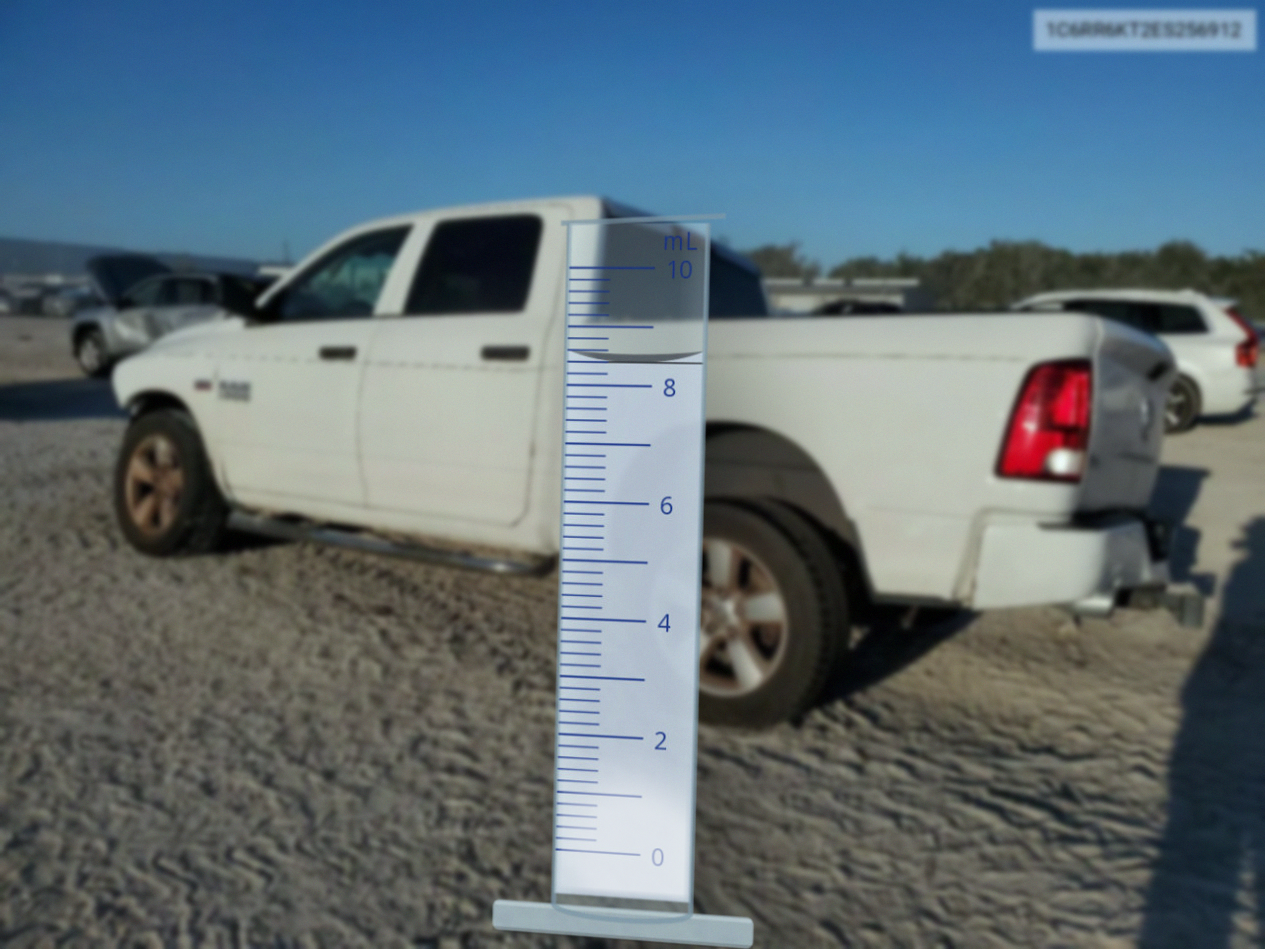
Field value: 8.4 mL
